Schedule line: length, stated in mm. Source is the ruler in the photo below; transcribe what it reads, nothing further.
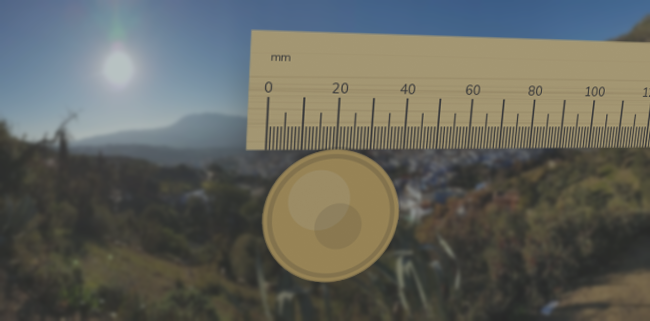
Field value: 40 mm
